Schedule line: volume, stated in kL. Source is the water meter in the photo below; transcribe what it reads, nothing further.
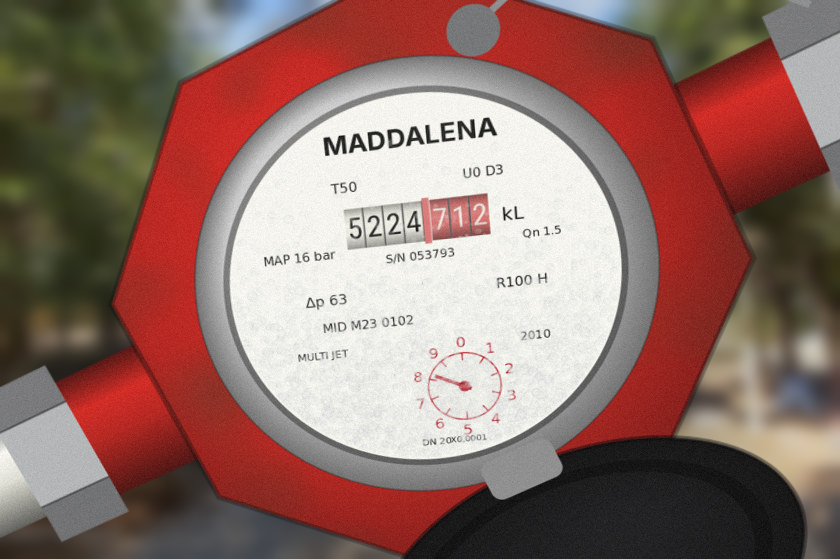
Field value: 5224.7128 kL
